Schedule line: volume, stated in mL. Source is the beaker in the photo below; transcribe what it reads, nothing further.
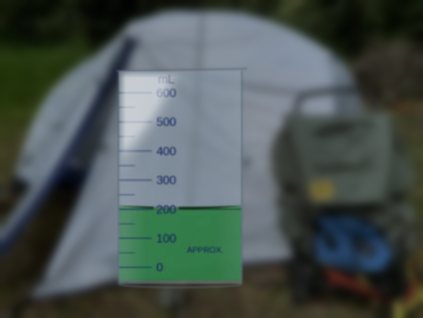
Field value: 200 mL
